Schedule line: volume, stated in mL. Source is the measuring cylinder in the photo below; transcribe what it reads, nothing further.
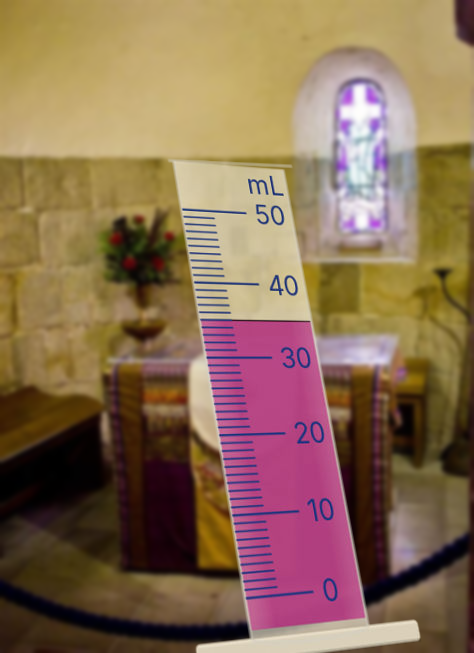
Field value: 35 mL
